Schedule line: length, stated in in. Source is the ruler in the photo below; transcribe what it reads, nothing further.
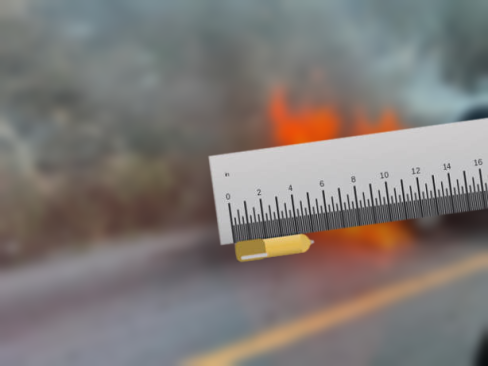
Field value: 5 in
